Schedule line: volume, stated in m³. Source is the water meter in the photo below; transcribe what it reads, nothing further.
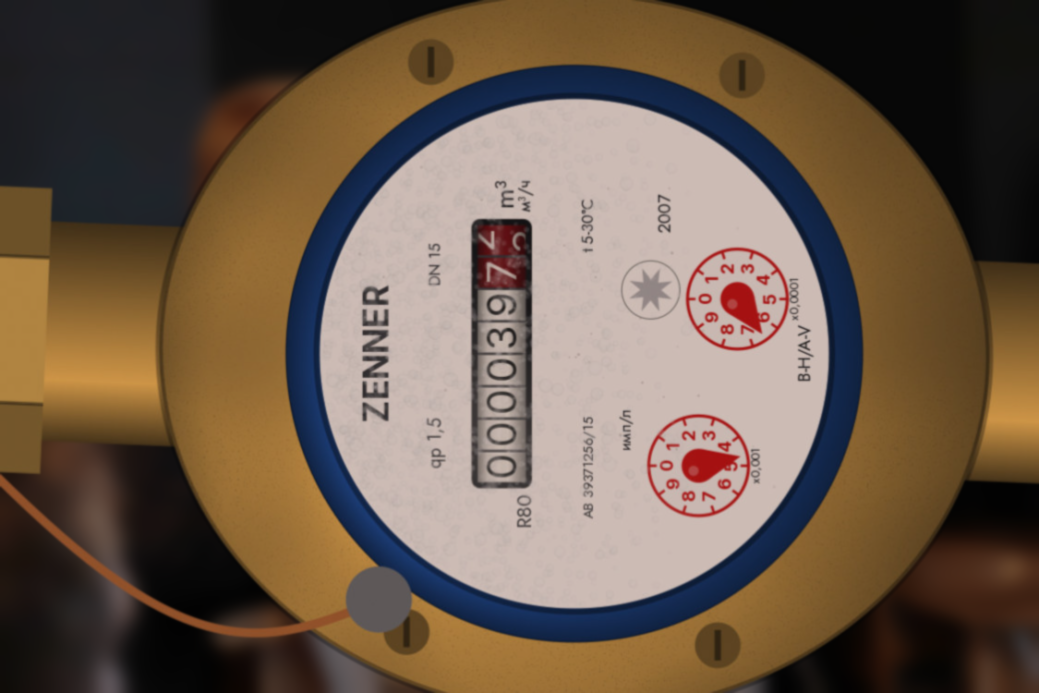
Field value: 39.7246 m³
